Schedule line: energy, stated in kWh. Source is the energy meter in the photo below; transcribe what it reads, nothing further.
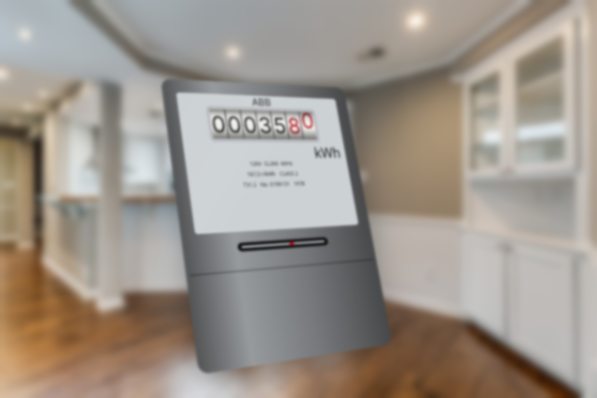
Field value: 35.80 kWh
